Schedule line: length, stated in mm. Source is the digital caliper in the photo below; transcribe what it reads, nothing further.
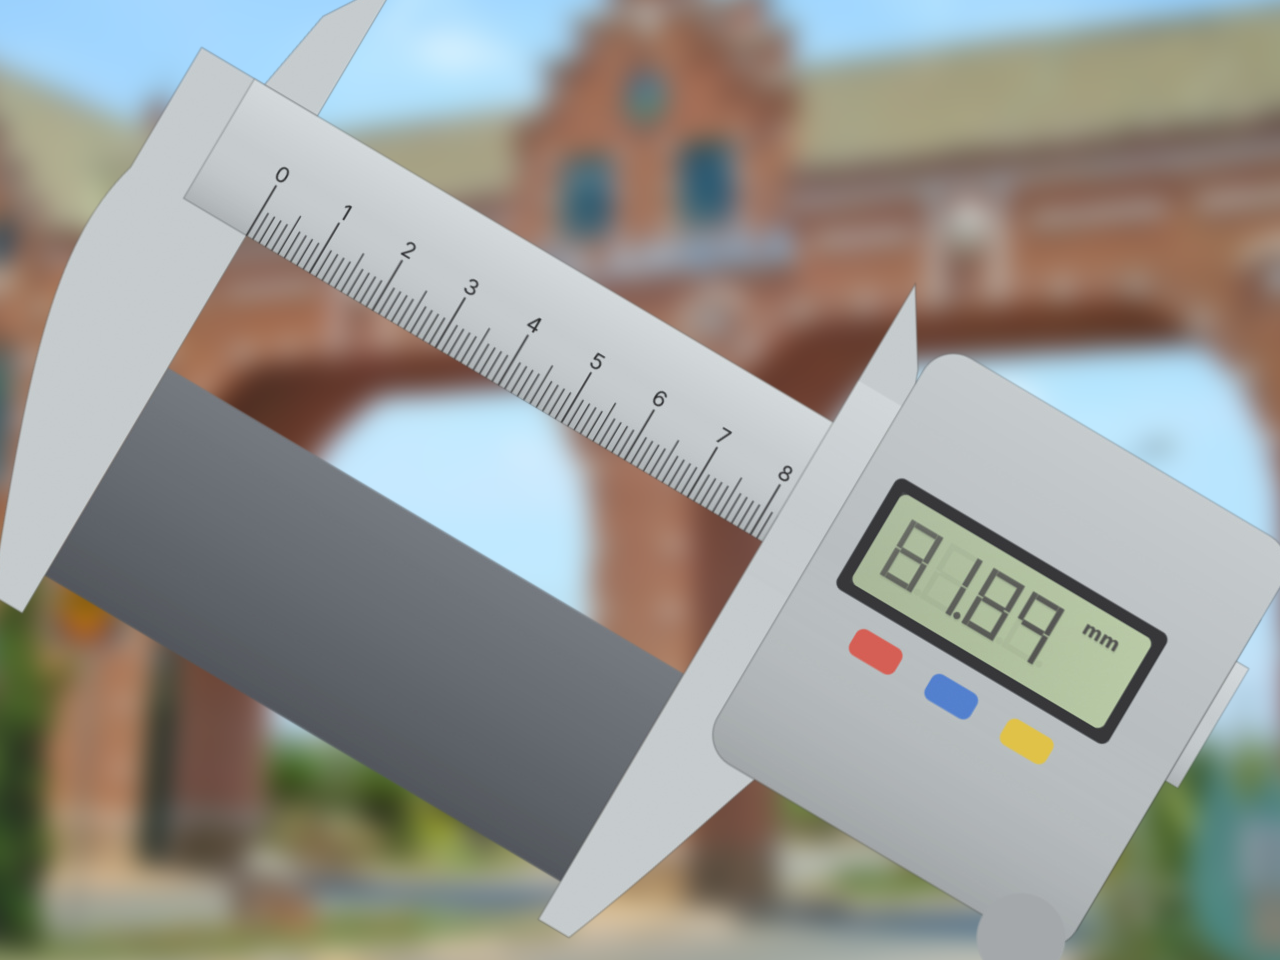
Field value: 81.89 mm
